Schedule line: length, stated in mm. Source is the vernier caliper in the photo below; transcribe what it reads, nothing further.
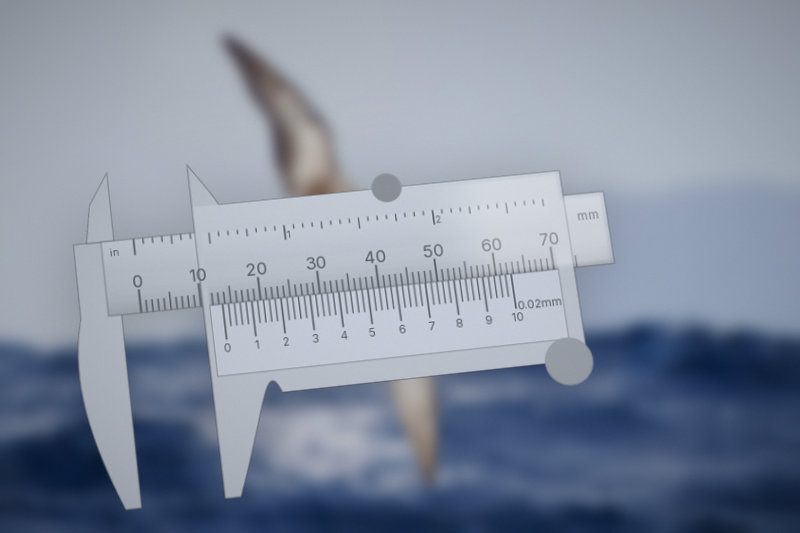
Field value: 13.6 mm
